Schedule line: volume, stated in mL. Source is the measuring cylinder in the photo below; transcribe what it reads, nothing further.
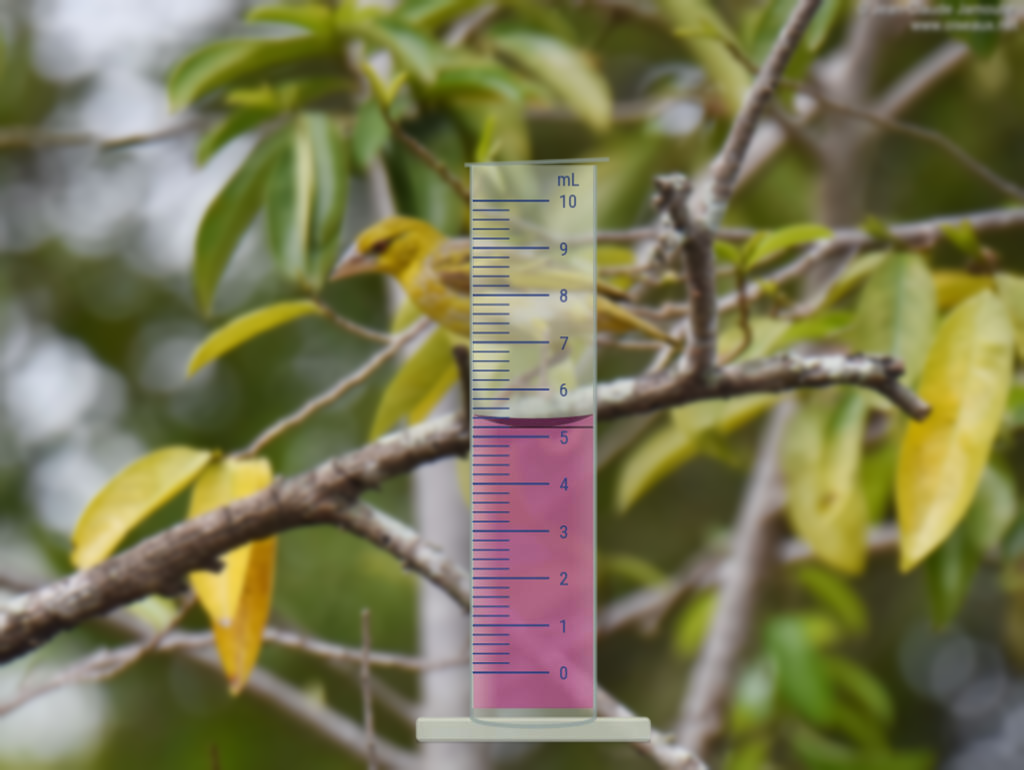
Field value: 5.2 mL
